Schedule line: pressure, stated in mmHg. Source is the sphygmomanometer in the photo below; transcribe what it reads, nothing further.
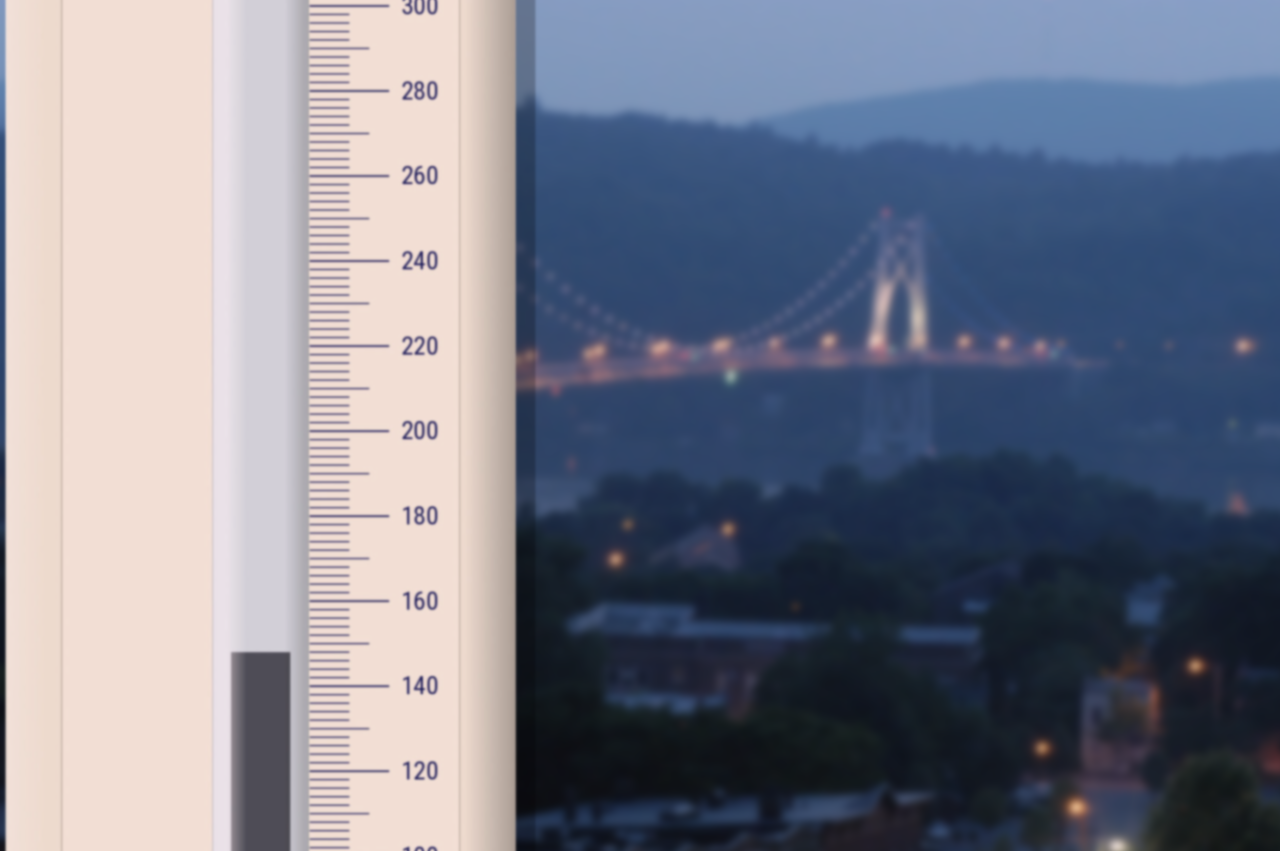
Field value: 148 mmHg
